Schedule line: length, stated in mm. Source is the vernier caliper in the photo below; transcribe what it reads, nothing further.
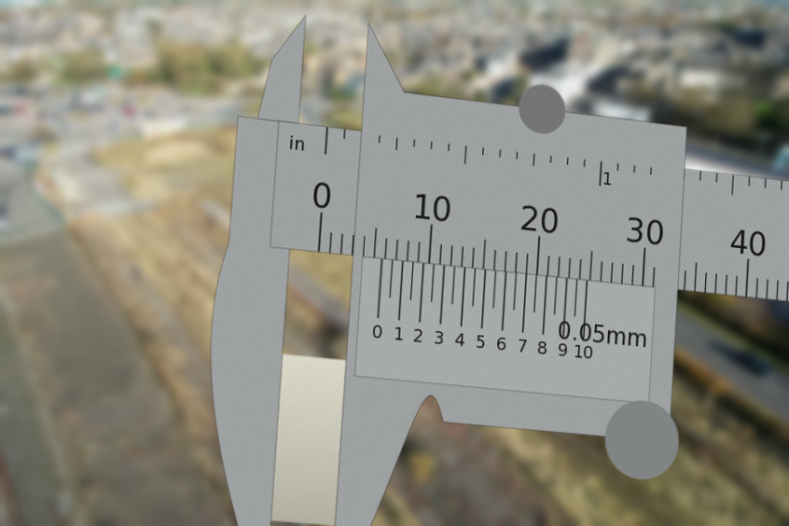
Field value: 5.7 mm
